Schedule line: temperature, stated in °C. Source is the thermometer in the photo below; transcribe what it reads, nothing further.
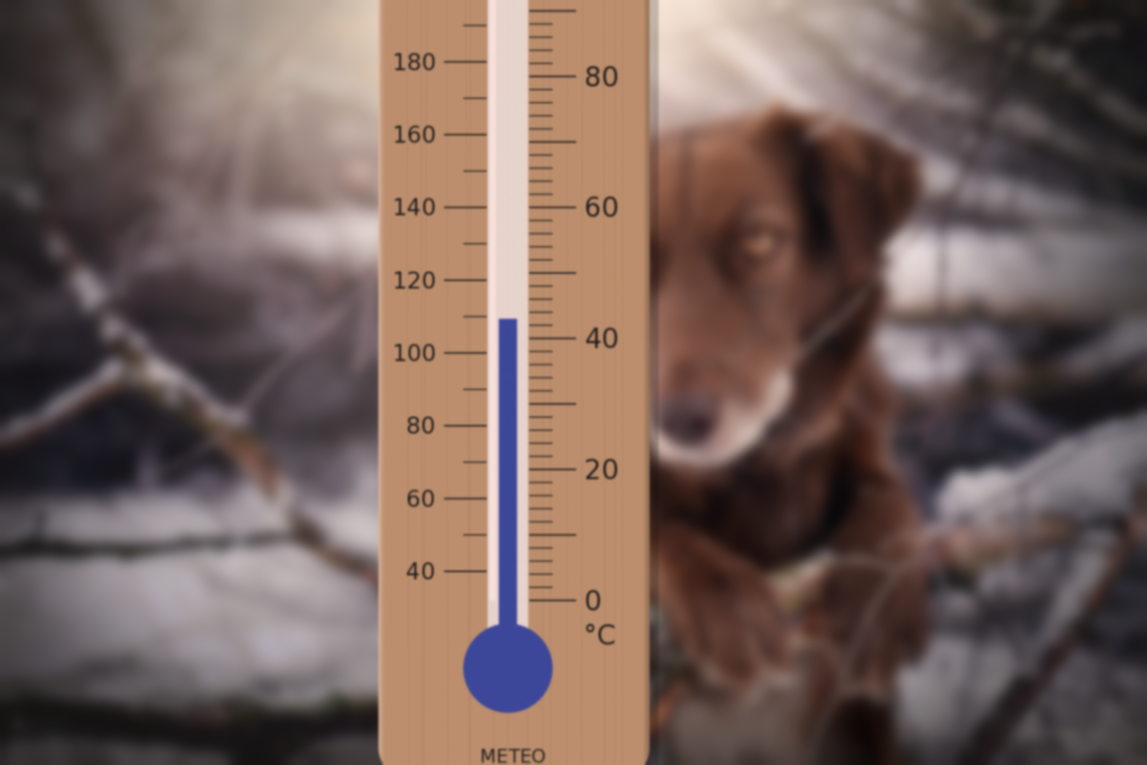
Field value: 43 °C
